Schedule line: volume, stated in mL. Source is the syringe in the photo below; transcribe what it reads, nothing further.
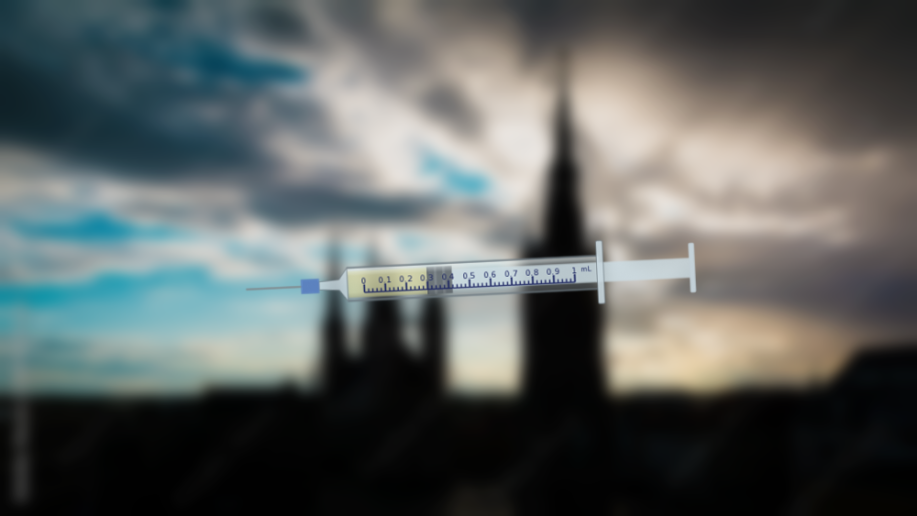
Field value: 0.3 mL
